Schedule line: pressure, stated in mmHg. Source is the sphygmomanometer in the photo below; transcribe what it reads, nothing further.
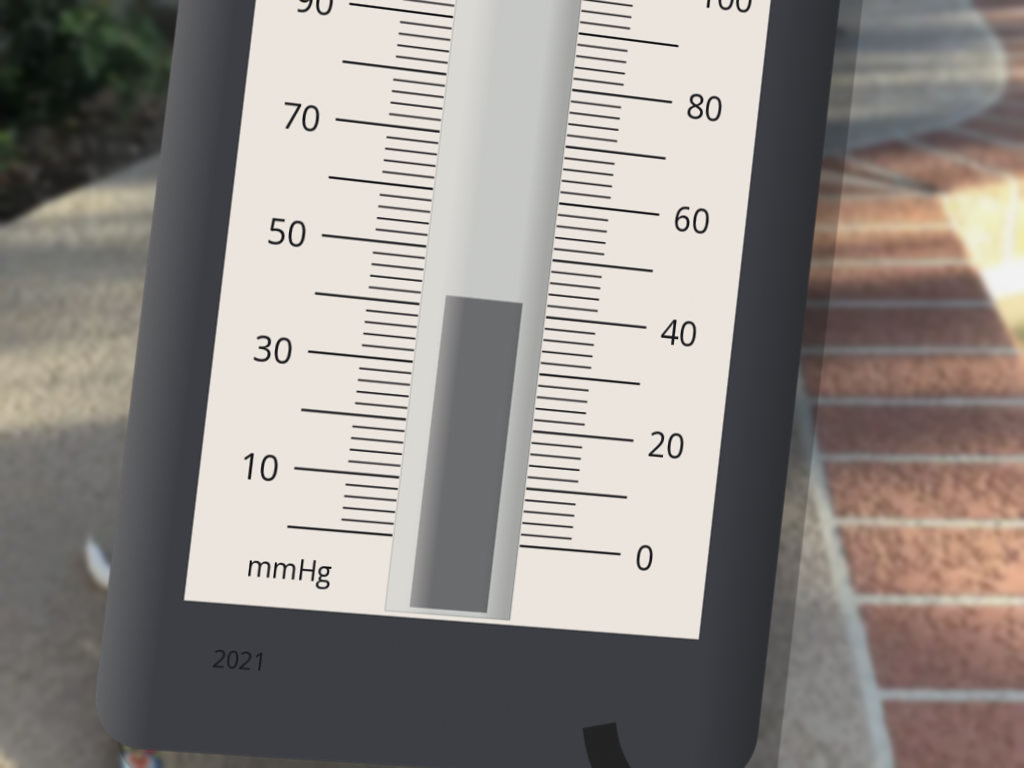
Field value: 42 mmHg
